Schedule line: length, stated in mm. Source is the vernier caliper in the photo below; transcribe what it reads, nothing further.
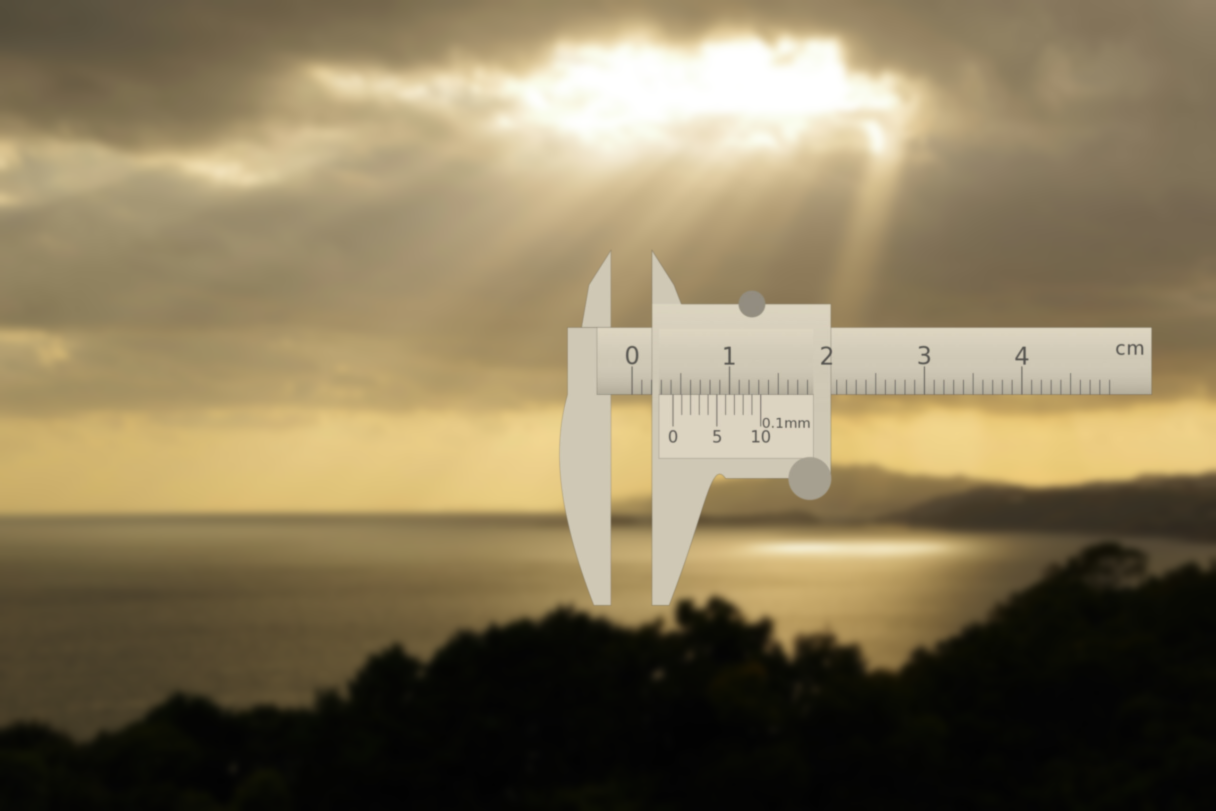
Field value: 4.2 mm
